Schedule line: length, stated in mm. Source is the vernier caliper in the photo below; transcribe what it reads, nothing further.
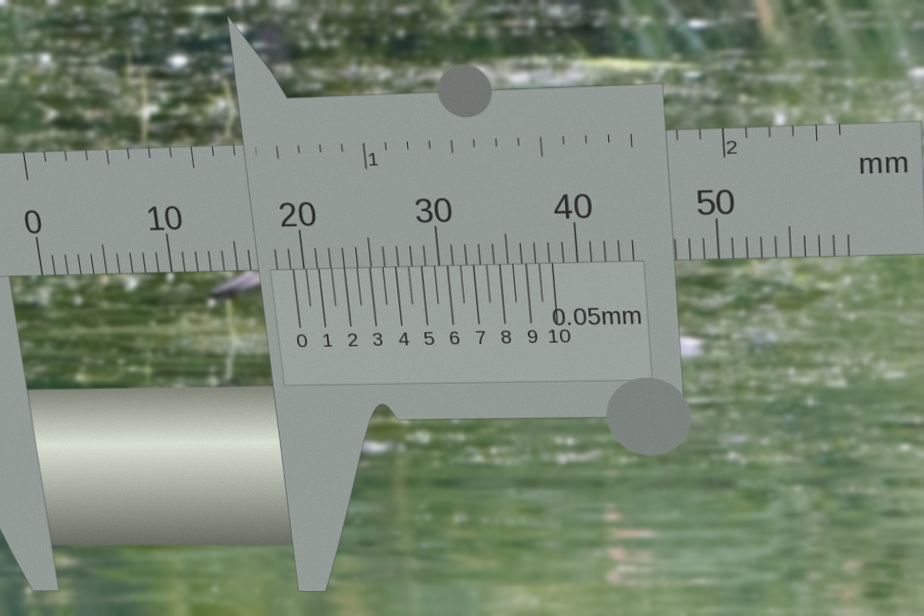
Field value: 19.2 mm
